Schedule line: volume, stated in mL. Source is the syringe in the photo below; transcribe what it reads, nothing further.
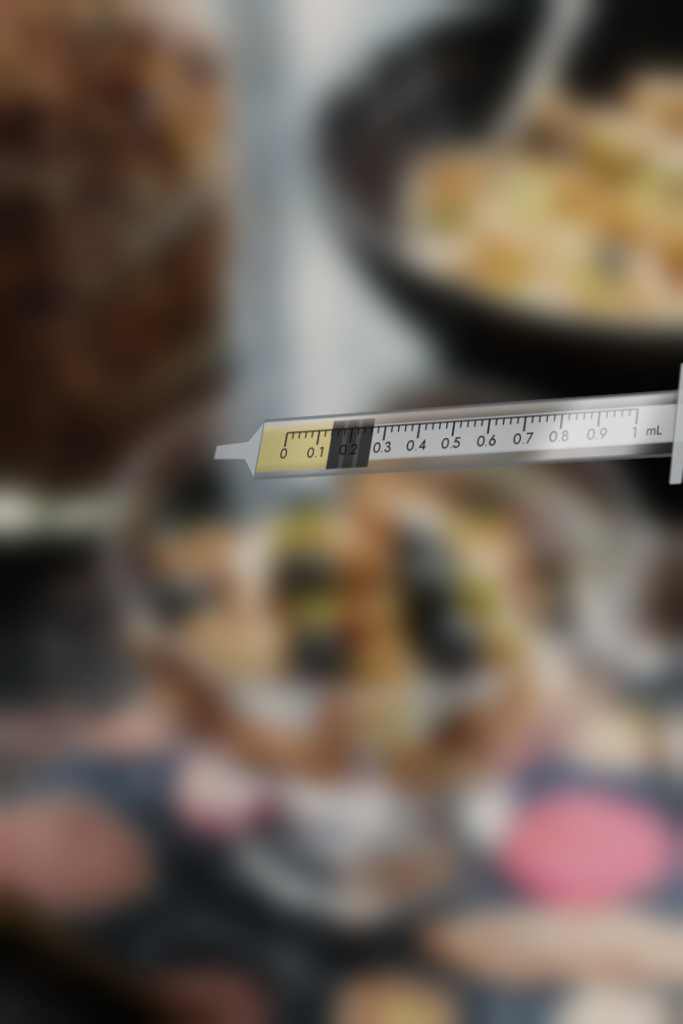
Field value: 0.14 mL
